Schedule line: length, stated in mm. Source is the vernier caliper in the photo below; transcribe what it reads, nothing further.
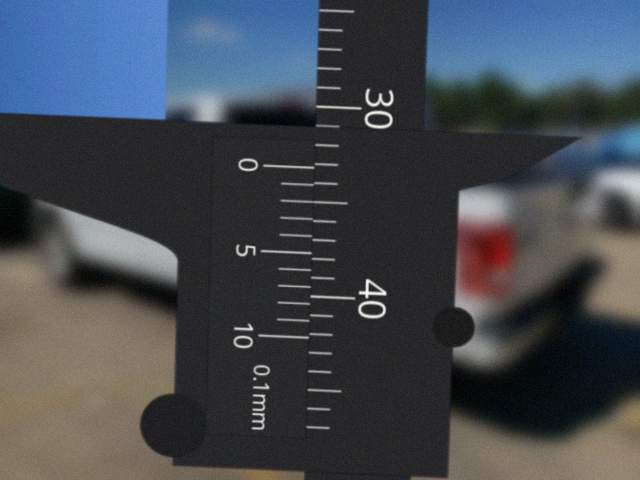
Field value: 33.2 mm
